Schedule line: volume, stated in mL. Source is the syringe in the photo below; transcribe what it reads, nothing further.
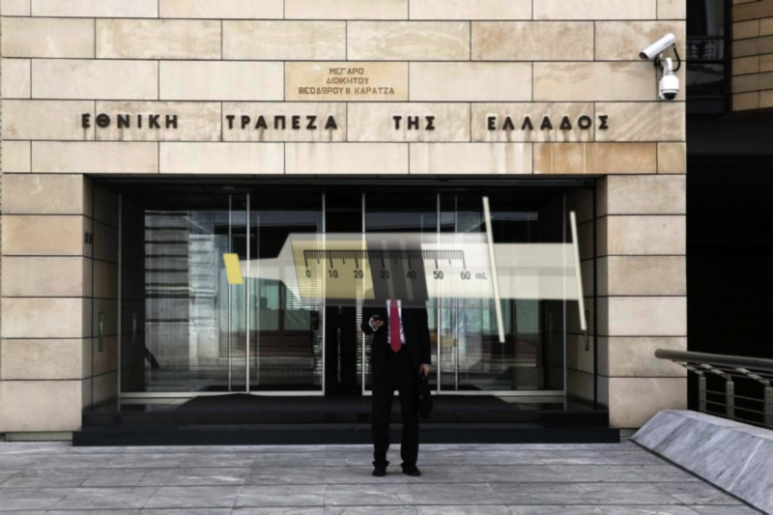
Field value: 25 mL
